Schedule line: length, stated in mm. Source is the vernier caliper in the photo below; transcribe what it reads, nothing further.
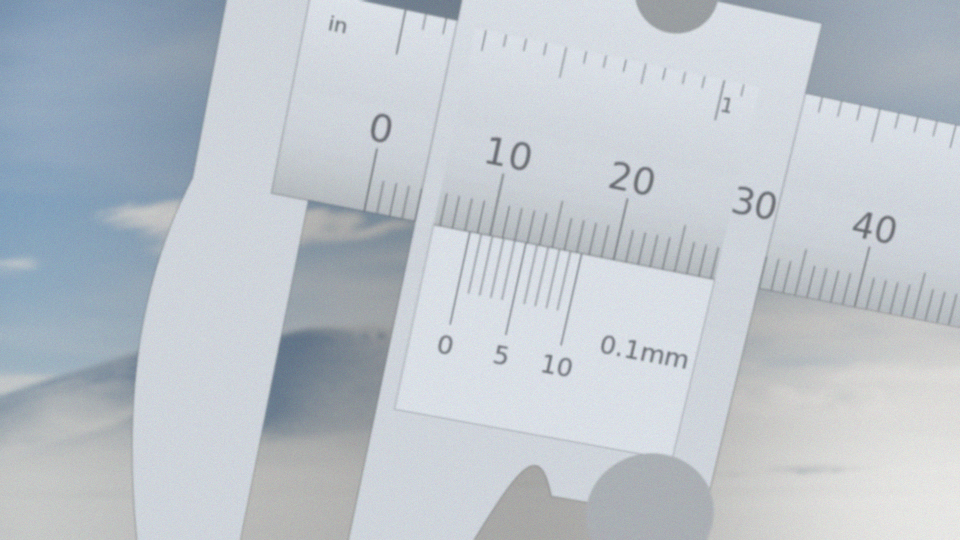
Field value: 8.4 mm
